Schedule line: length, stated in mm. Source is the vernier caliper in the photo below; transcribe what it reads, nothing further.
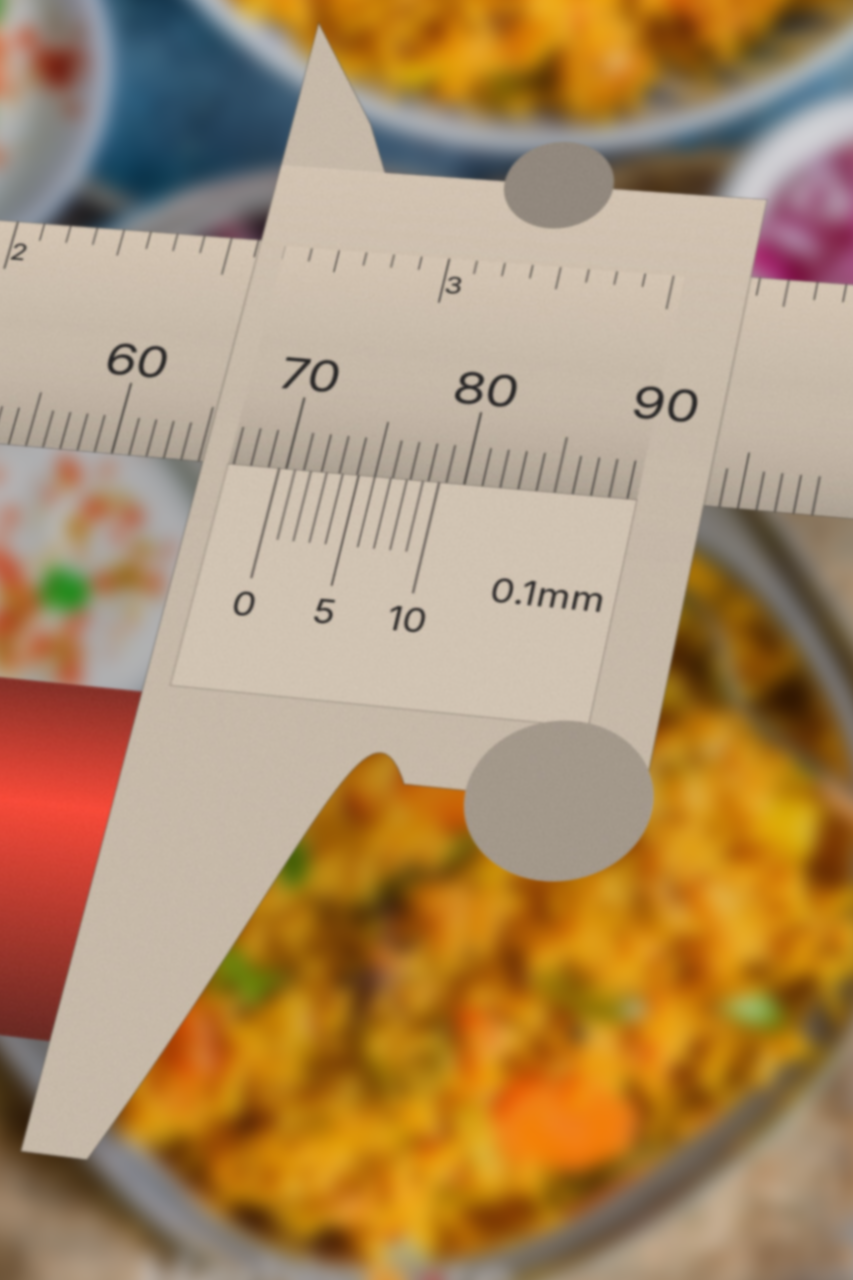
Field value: 69.6 mm
